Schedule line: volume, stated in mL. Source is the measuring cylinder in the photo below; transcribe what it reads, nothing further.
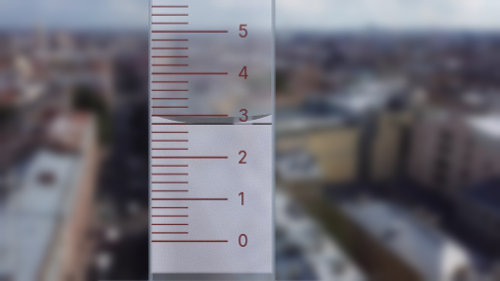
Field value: 2.8 mL
